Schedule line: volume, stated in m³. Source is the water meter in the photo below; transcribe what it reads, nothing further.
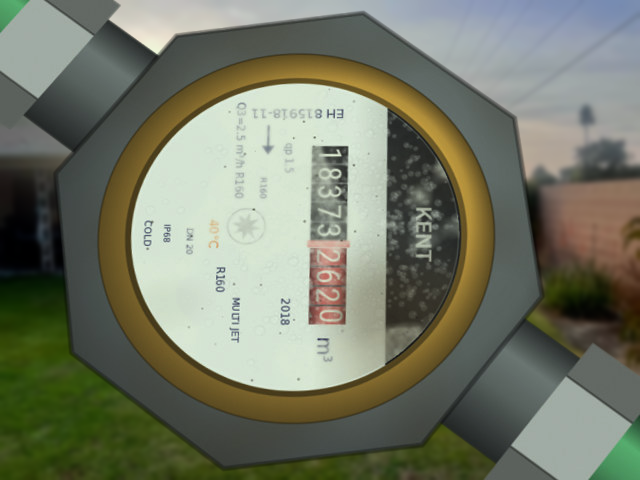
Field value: 18373.2620 m³
